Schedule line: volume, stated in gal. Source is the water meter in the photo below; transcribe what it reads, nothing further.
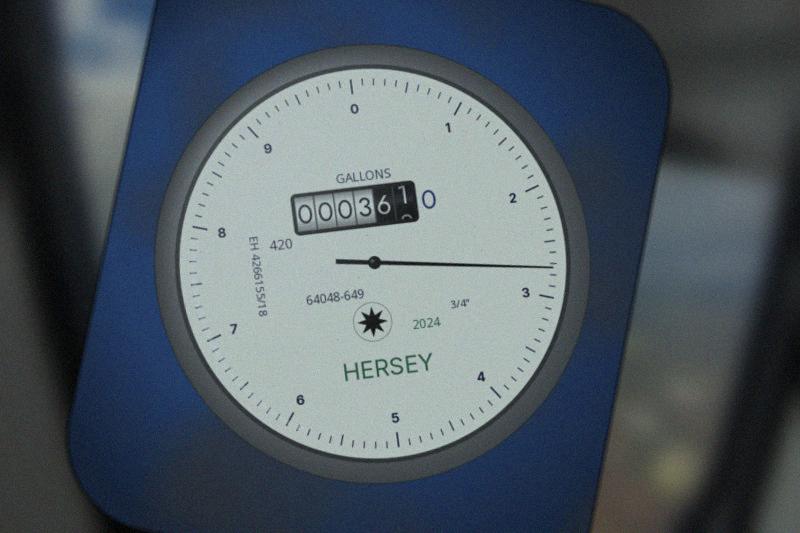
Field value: 3612.7 gal
